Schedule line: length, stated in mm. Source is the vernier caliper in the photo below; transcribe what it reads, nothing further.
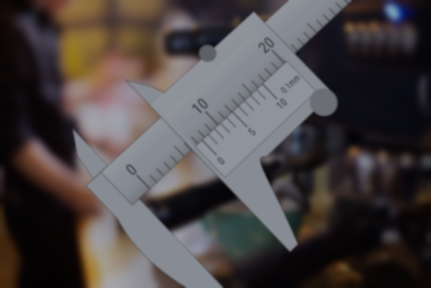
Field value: 7.6 mm
